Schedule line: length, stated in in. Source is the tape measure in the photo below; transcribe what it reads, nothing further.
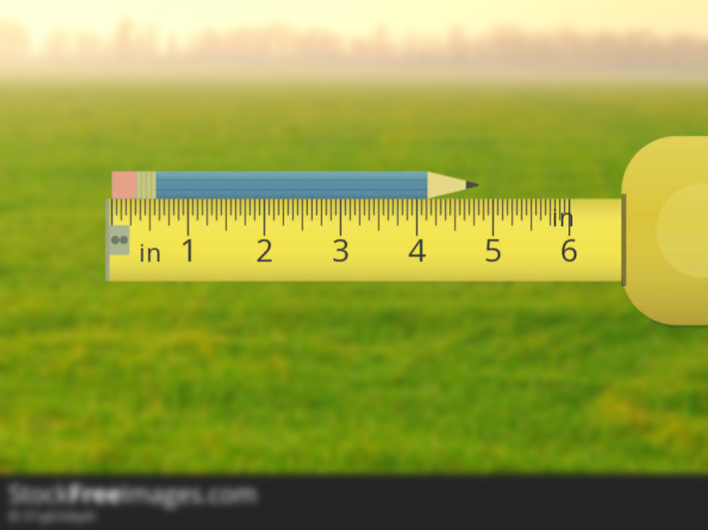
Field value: 4.8125 in
